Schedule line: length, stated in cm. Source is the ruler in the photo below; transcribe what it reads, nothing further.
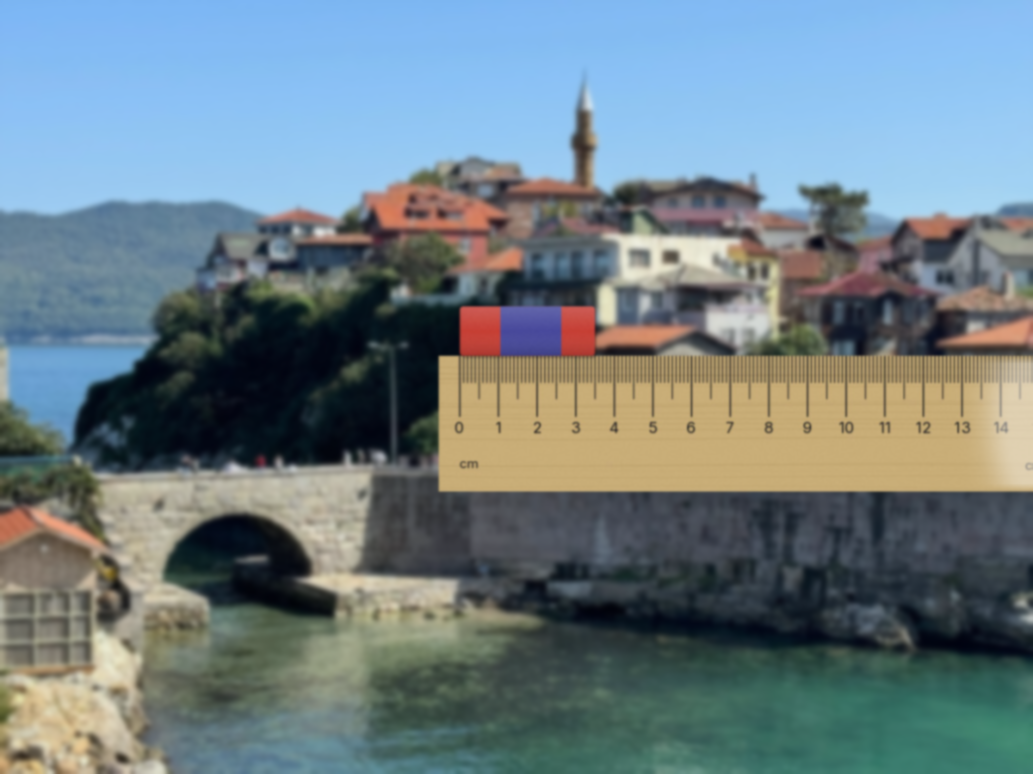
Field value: 3.5 cm
